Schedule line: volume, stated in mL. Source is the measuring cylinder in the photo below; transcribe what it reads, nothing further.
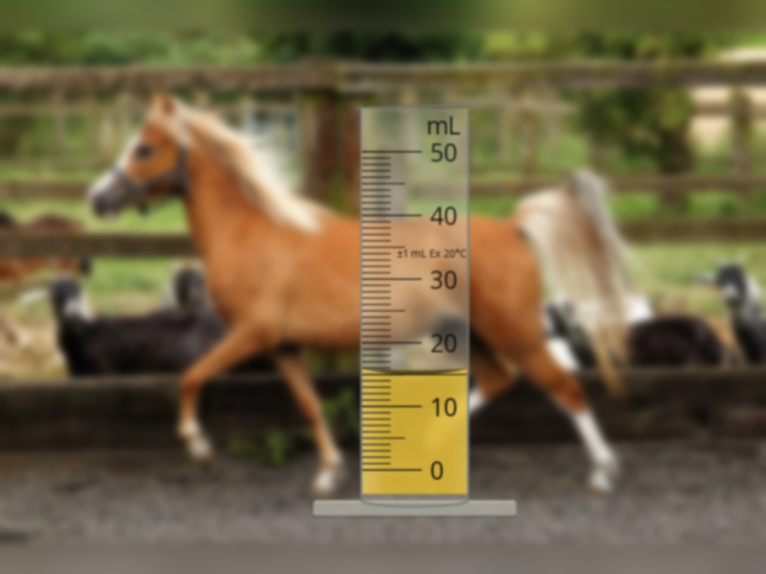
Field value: 15 mL
